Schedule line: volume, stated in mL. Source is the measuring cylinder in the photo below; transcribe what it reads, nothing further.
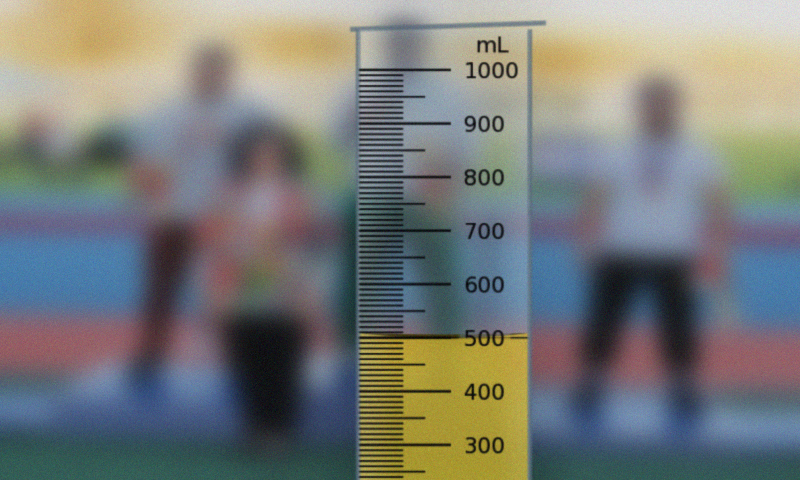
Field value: 500 mL
